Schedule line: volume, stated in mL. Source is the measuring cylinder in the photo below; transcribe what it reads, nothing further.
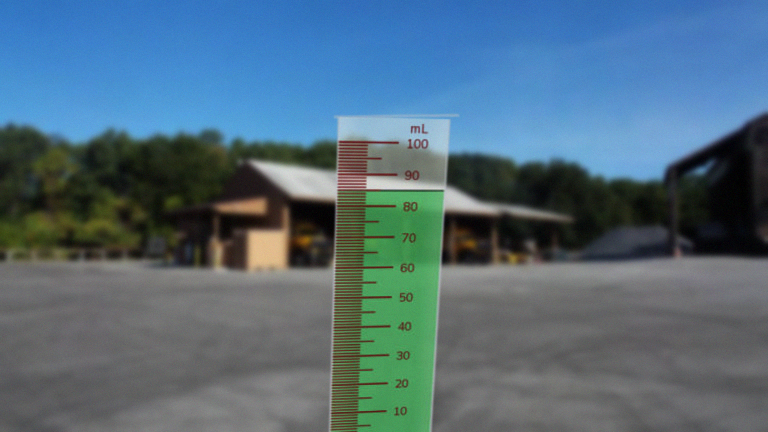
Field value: 85 mL
